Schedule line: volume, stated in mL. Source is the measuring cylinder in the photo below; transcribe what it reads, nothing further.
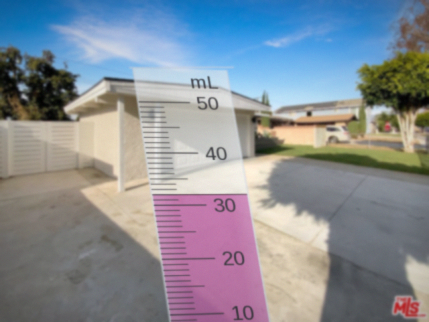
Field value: 32 mL
